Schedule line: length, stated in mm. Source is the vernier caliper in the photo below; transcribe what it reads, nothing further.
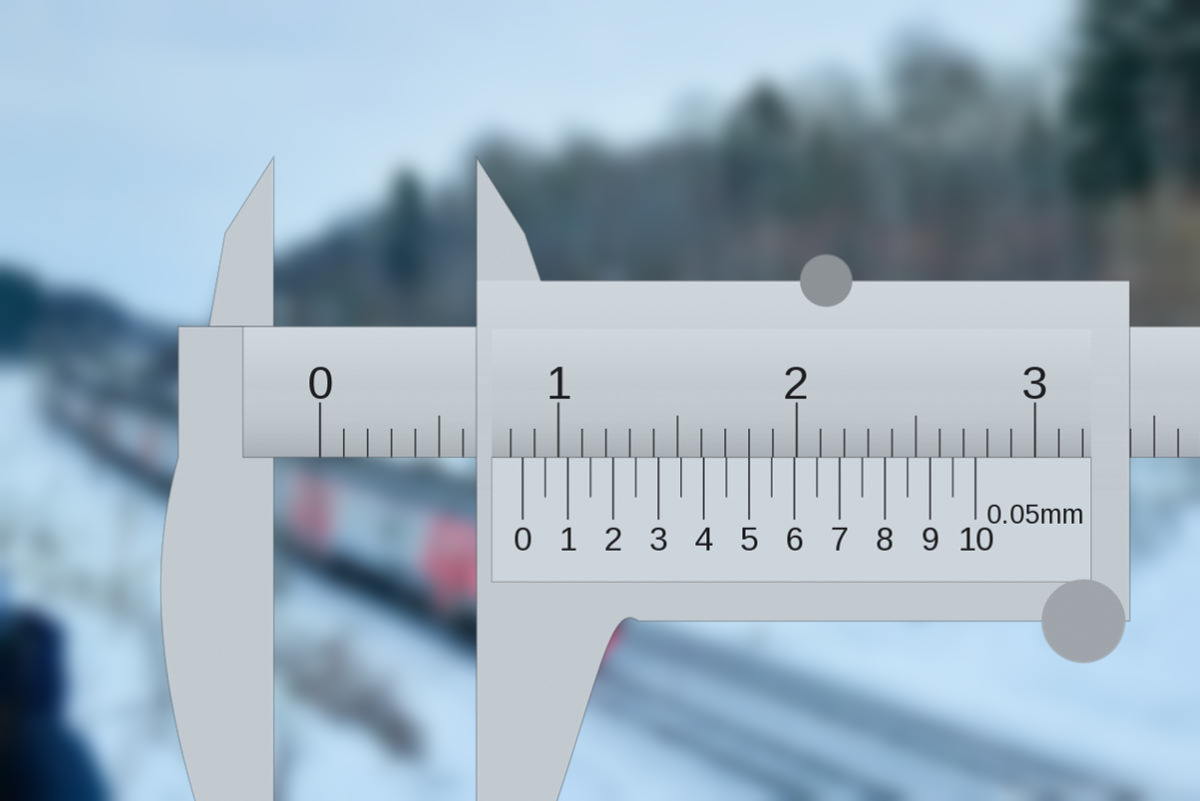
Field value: 8.50 mm
